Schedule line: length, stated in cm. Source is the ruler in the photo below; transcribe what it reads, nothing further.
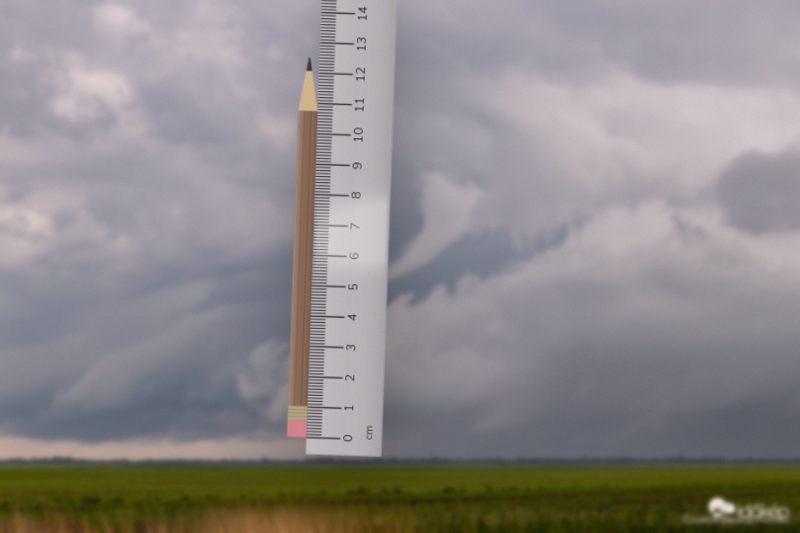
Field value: 12.5 cm
